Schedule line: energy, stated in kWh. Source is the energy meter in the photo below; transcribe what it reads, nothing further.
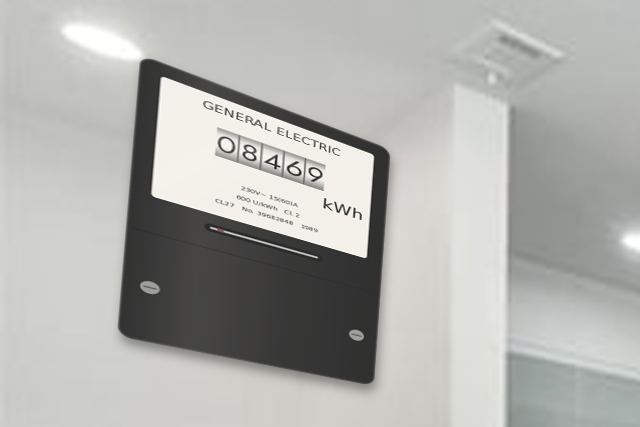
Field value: 8469 kWh
